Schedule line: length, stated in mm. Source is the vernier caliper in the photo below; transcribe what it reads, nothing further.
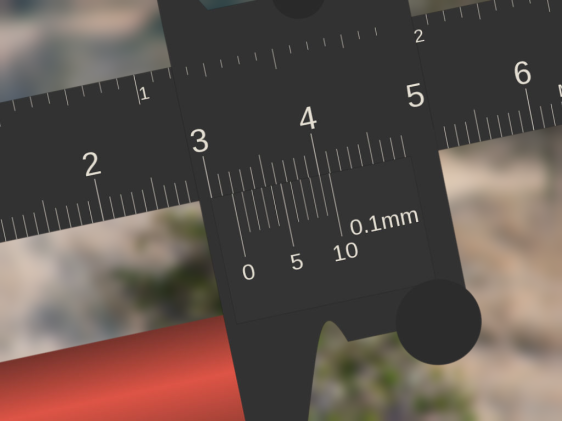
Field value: 31.9 mm
